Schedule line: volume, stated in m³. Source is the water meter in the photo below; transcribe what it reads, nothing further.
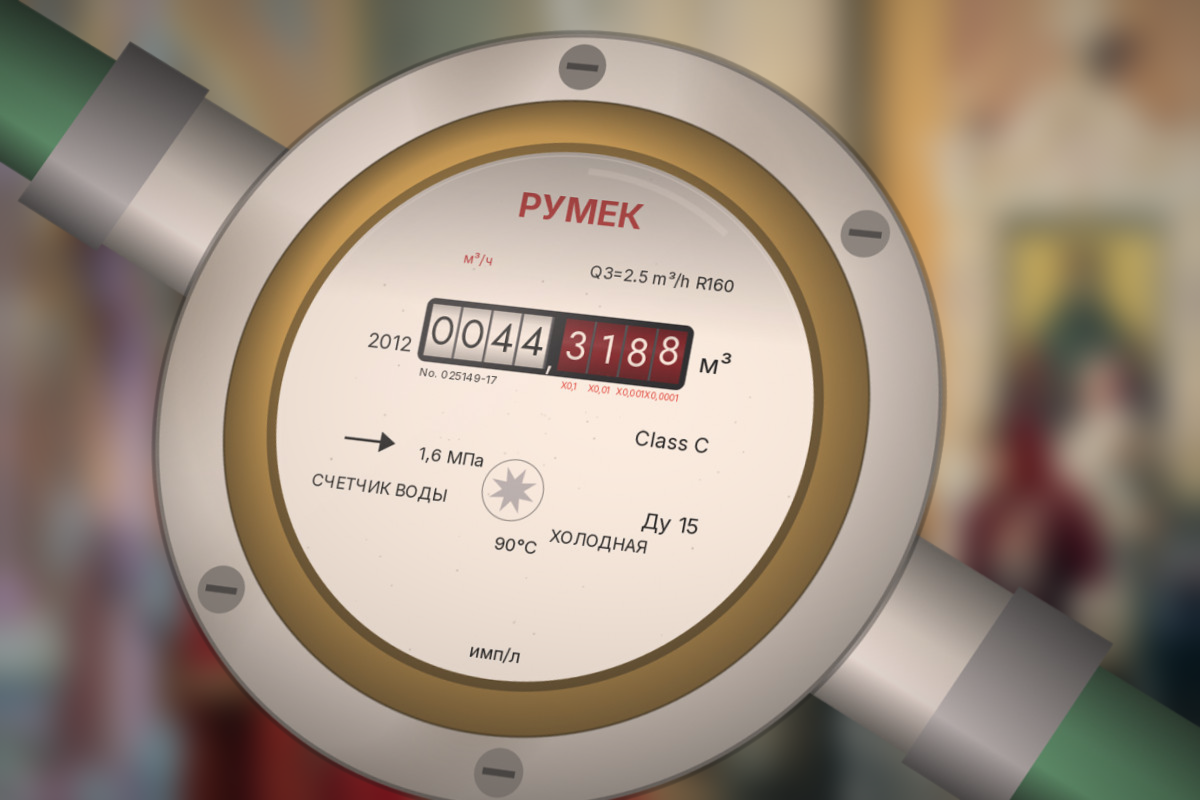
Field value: 44.3188 m³
